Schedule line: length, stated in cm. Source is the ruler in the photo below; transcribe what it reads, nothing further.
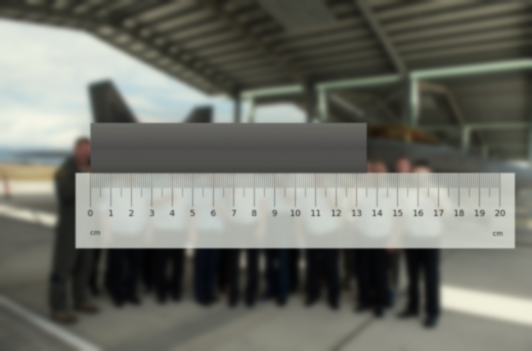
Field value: 13.5 cm
